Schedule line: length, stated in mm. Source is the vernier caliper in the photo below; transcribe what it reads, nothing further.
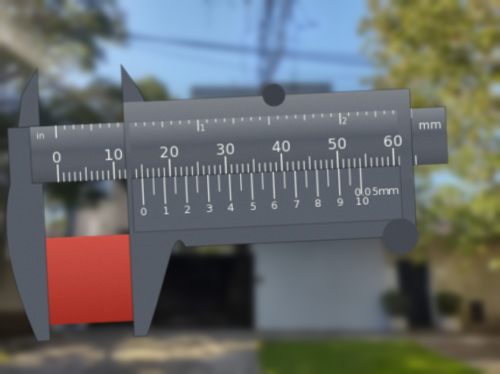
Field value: 15.0 mm
